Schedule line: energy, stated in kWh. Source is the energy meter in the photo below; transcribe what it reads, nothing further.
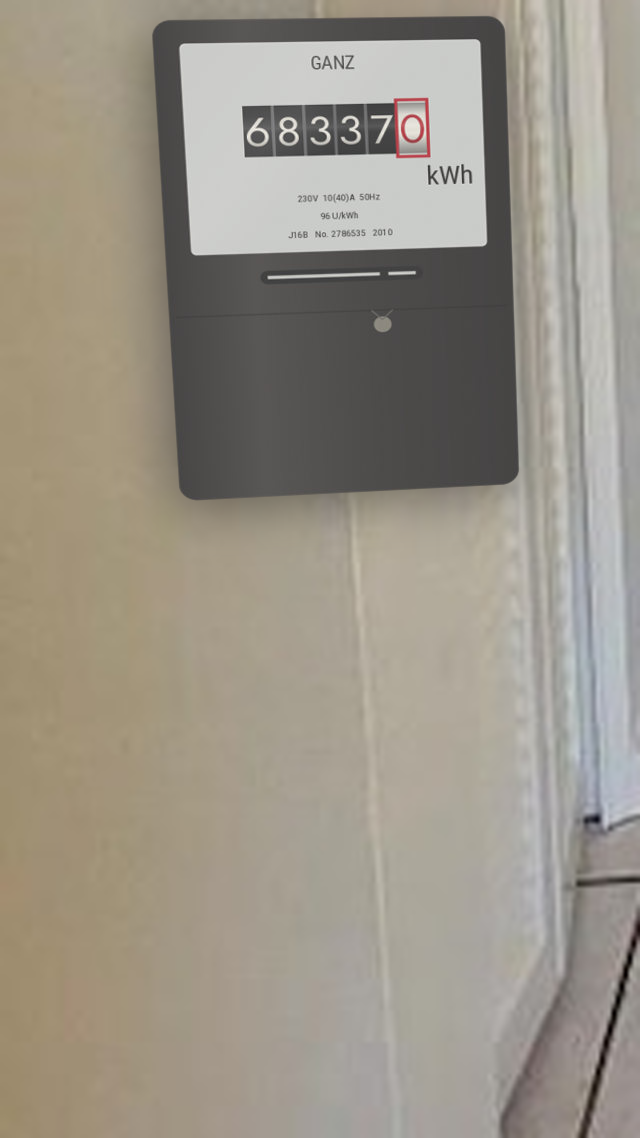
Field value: 68337.0 kWh
